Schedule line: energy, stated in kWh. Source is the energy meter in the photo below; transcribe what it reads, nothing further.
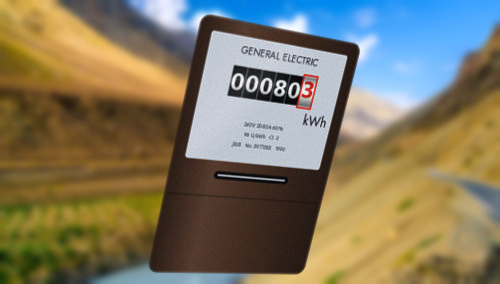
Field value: 80.3 kWh
